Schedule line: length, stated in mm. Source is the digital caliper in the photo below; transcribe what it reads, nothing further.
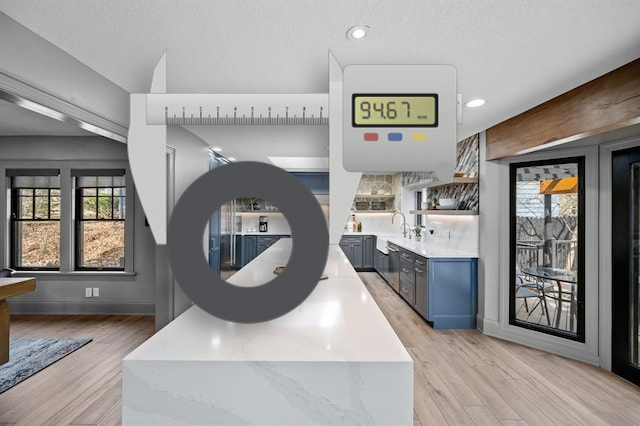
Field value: 94.67 mm
